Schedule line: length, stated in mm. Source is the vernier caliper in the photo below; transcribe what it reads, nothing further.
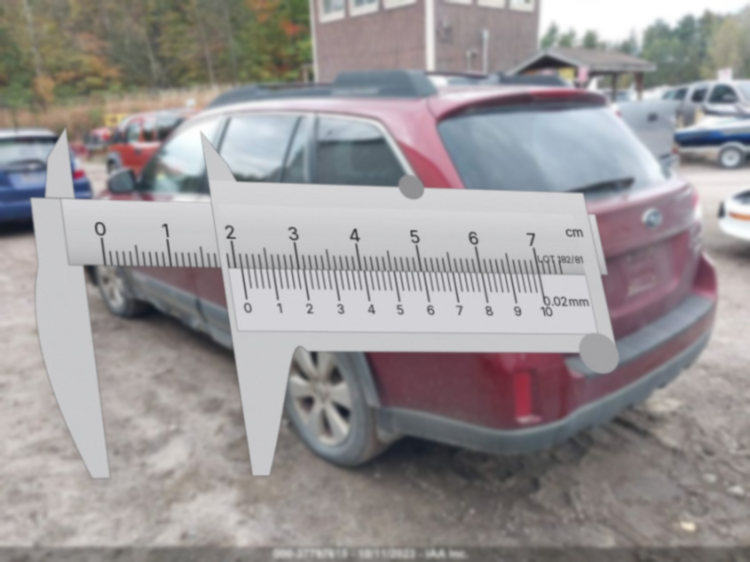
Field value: 21.0 mm
